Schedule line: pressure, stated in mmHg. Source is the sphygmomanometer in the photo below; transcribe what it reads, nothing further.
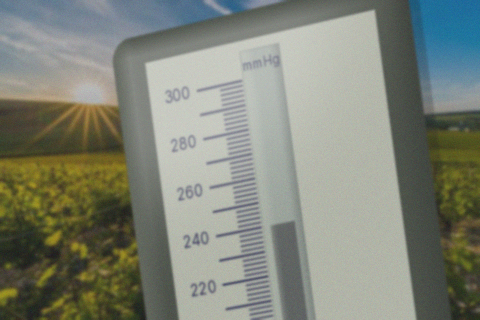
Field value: 240 mmHg
